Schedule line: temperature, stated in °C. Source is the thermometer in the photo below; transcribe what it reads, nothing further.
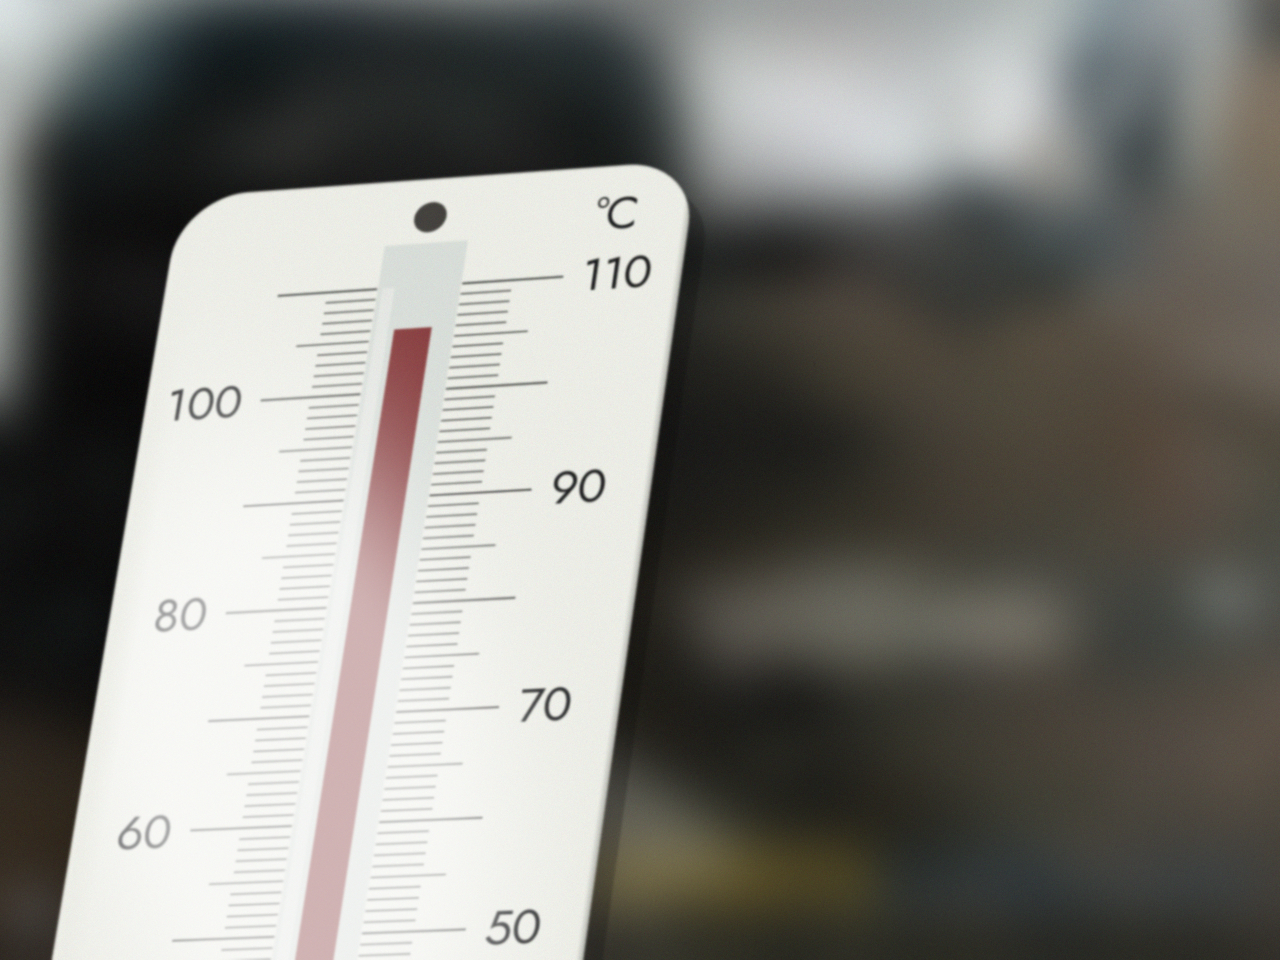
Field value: 106 °C
